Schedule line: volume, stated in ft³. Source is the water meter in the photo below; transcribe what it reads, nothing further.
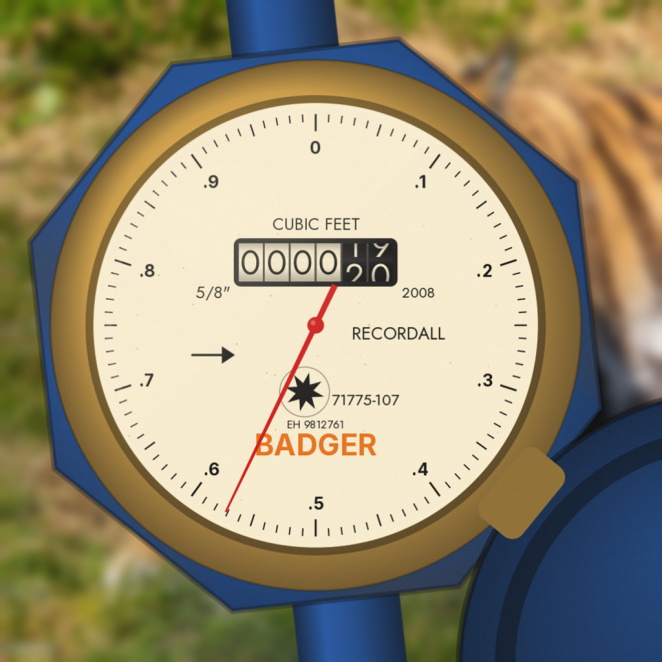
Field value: 19.57 ft³
